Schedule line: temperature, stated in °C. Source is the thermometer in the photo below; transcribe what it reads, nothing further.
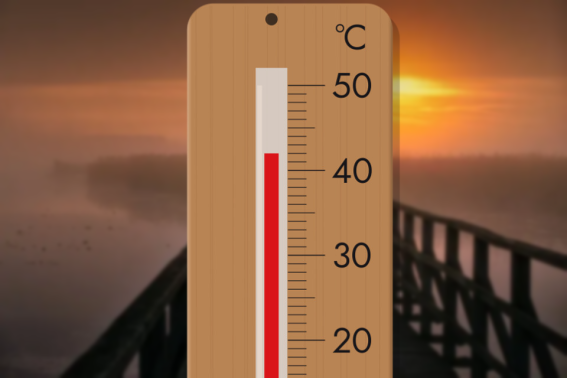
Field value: 42 °C
